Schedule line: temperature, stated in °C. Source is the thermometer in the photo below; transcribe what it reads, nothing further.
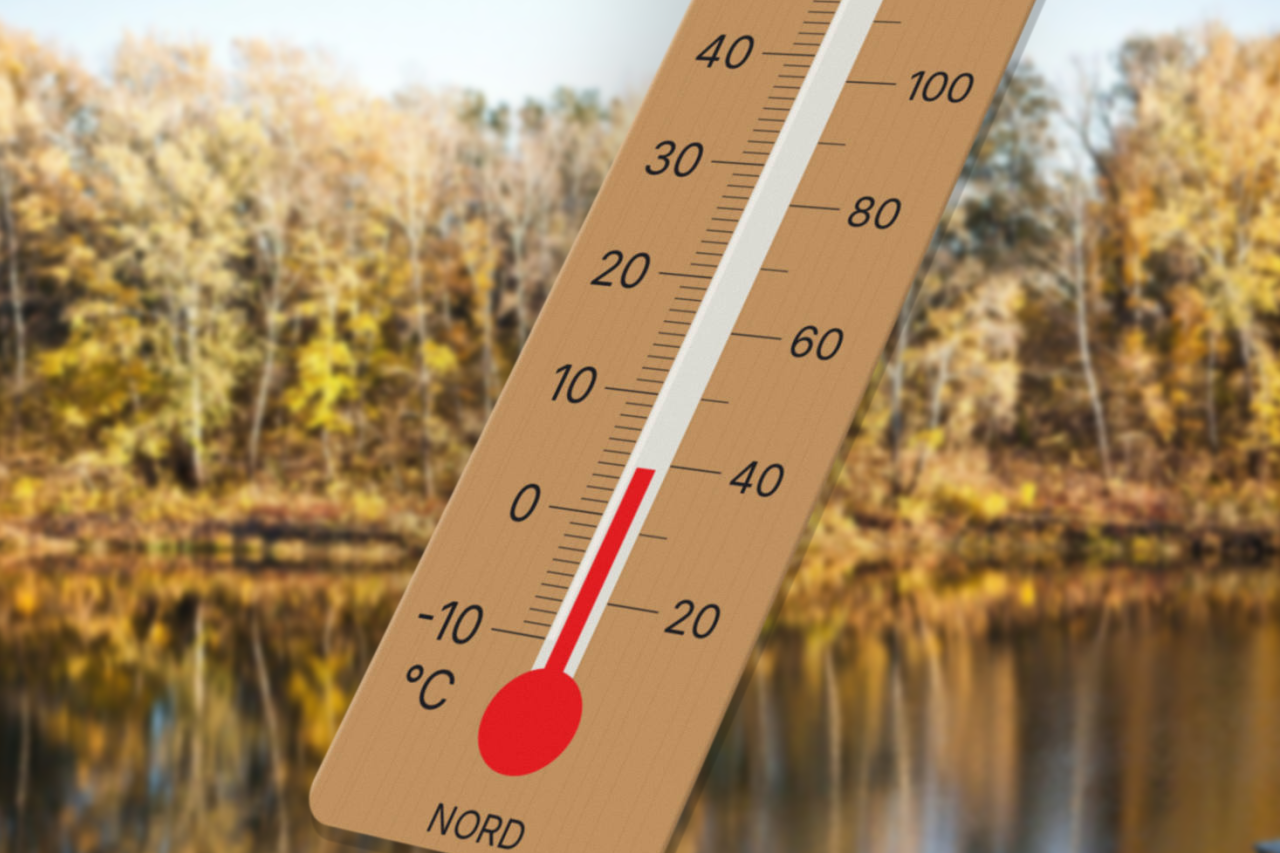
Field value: 4 °C
